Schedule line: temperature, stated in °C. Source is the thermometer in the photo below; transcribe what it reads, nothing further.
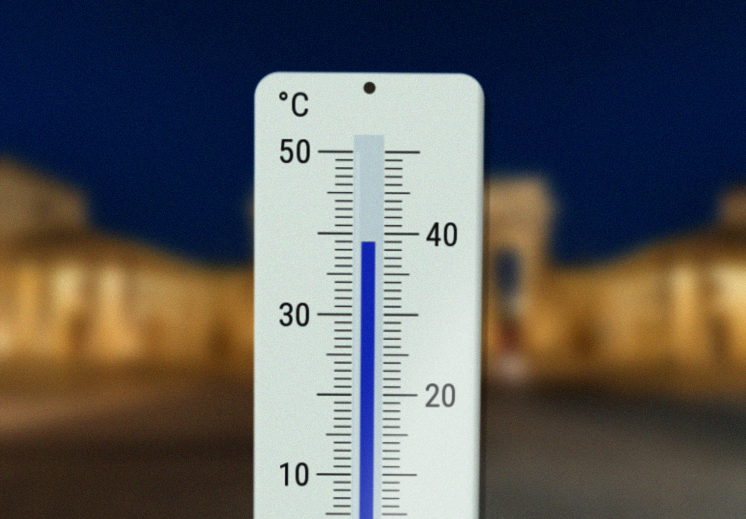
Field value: 39 °C
